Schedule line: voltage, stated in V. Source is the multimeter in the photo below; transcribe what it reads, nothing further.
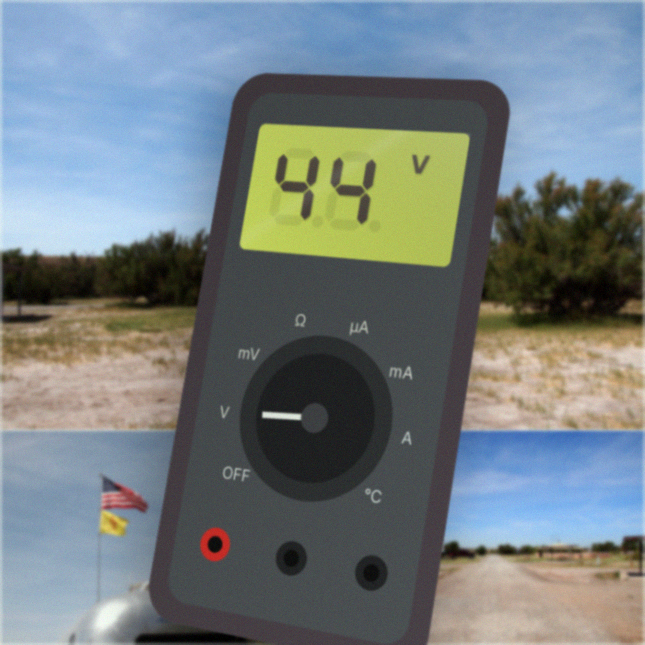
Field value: 44 V
